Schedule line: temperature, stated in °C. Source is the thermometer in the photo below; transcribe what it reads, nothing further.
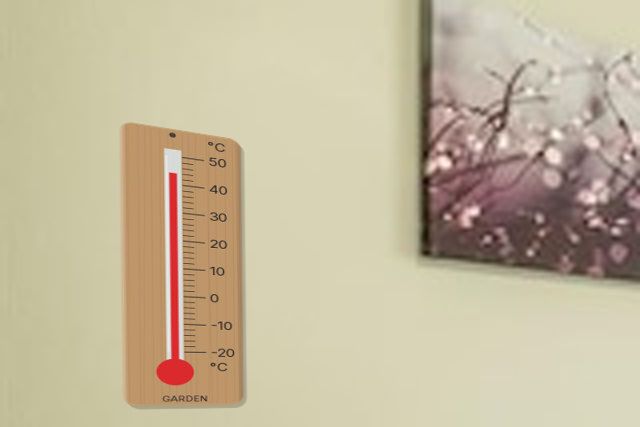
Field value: 44 °C
